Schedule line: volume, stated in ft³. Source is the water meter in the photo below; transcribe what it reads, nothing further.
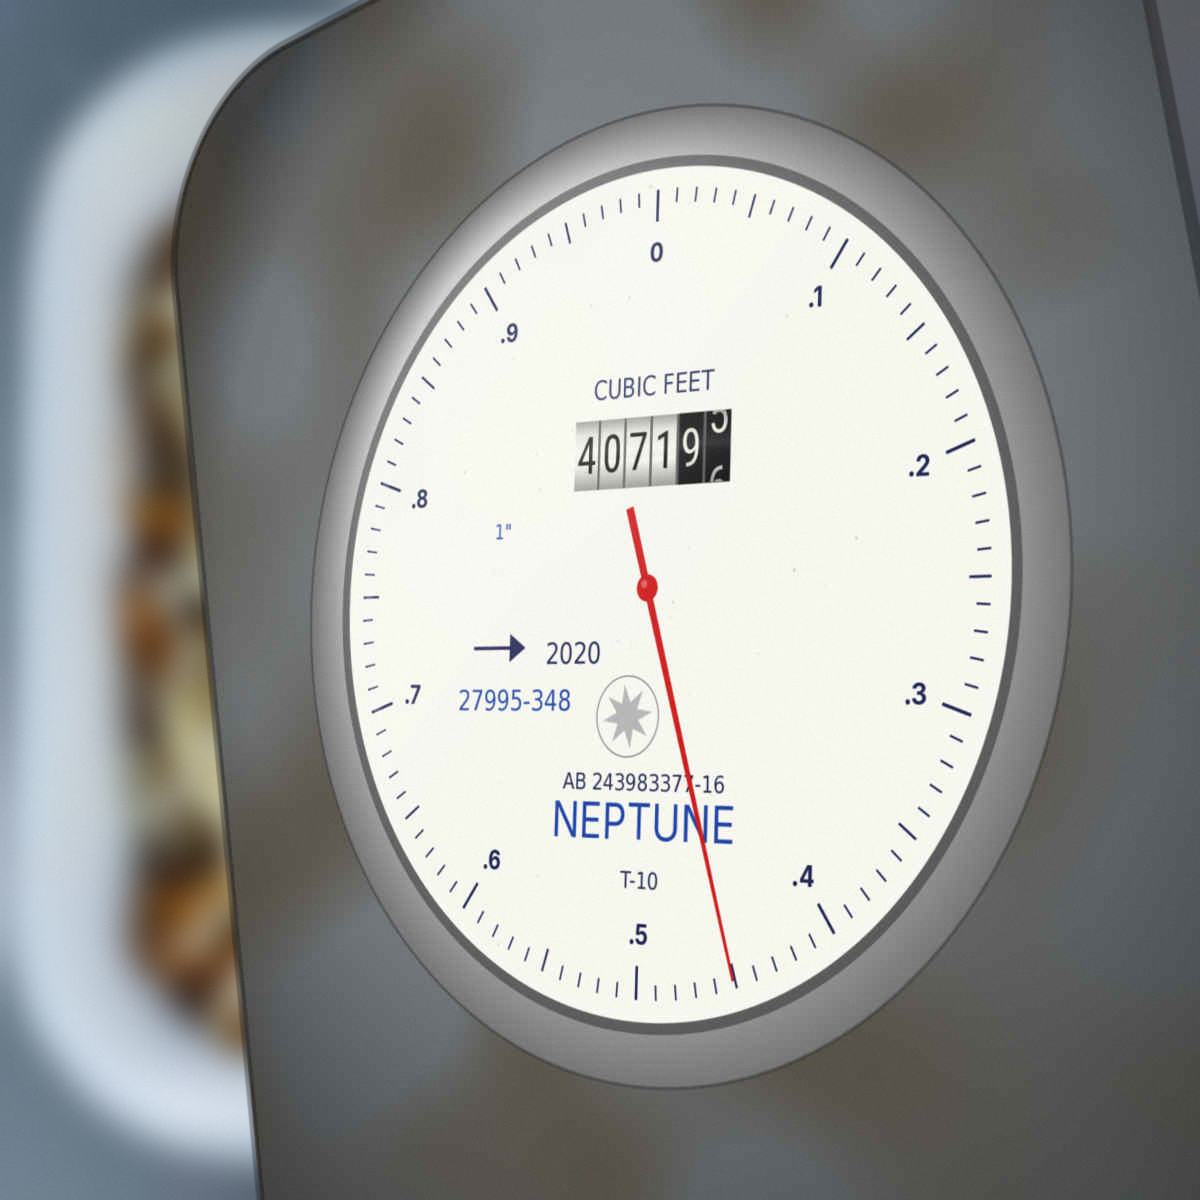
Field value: 407195.45 ft³
